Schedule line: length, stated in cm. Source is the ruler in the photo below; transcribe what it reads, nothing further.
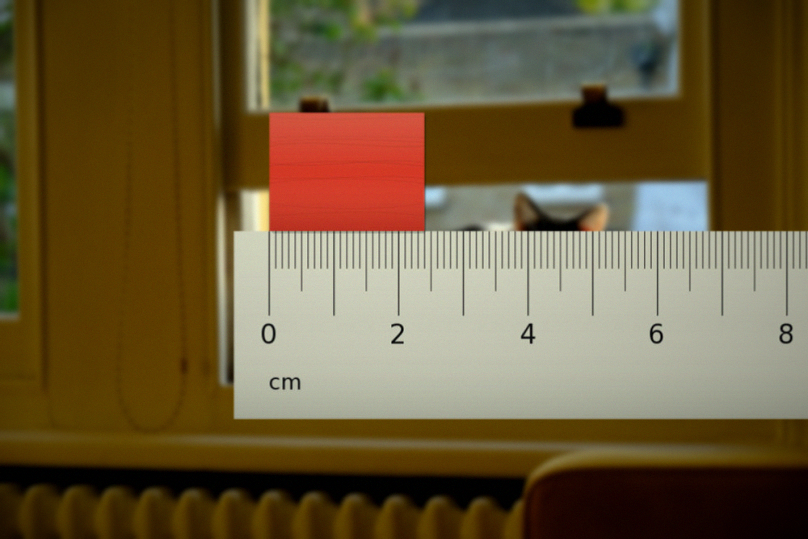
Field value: 2.4 cm
